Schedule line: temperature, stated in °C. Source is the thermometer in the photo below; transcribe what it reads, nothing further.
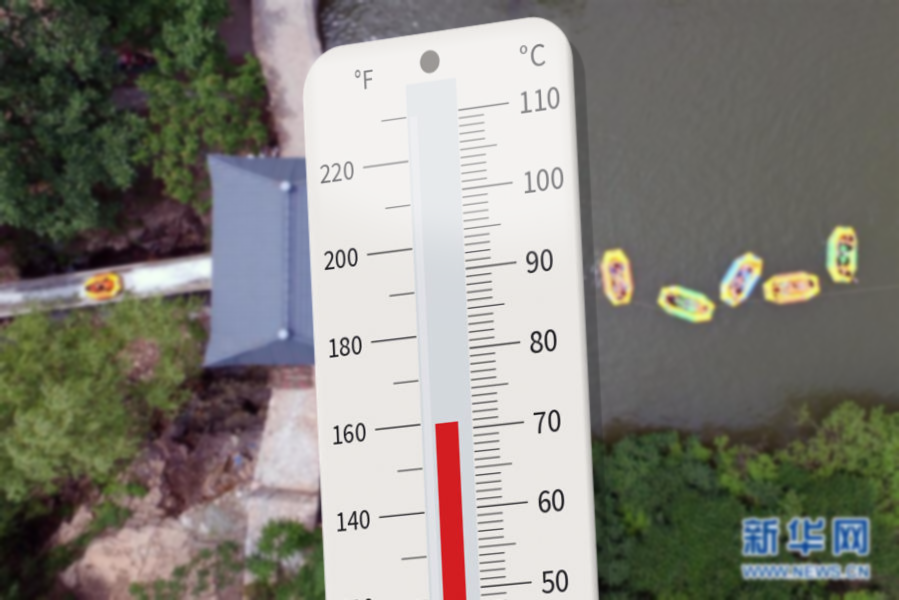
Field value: 71 °C
